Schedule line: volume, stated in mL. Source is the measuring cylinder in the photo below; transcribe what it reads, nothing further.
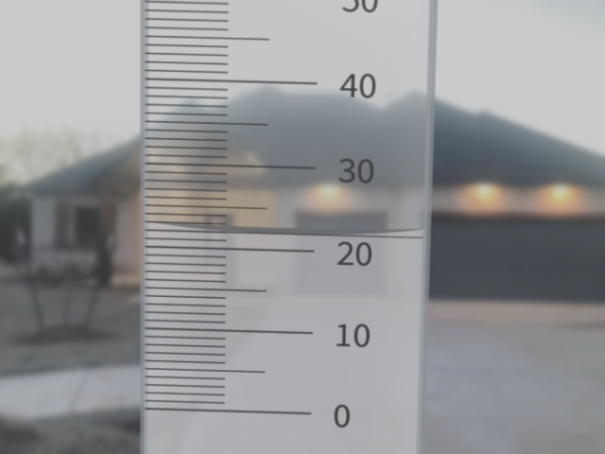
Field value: 22 mL
